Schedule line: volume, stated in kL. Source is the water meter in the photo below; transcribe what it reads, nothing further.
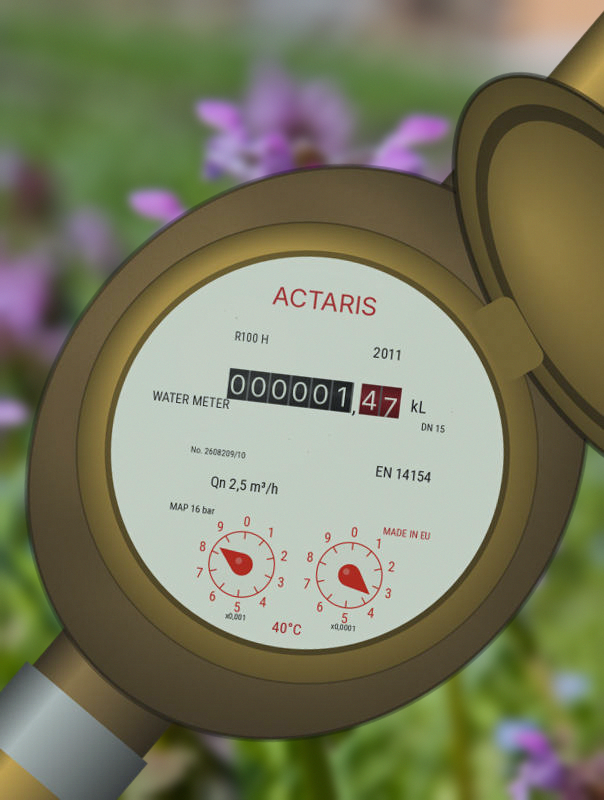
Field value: 1.4683 kL
